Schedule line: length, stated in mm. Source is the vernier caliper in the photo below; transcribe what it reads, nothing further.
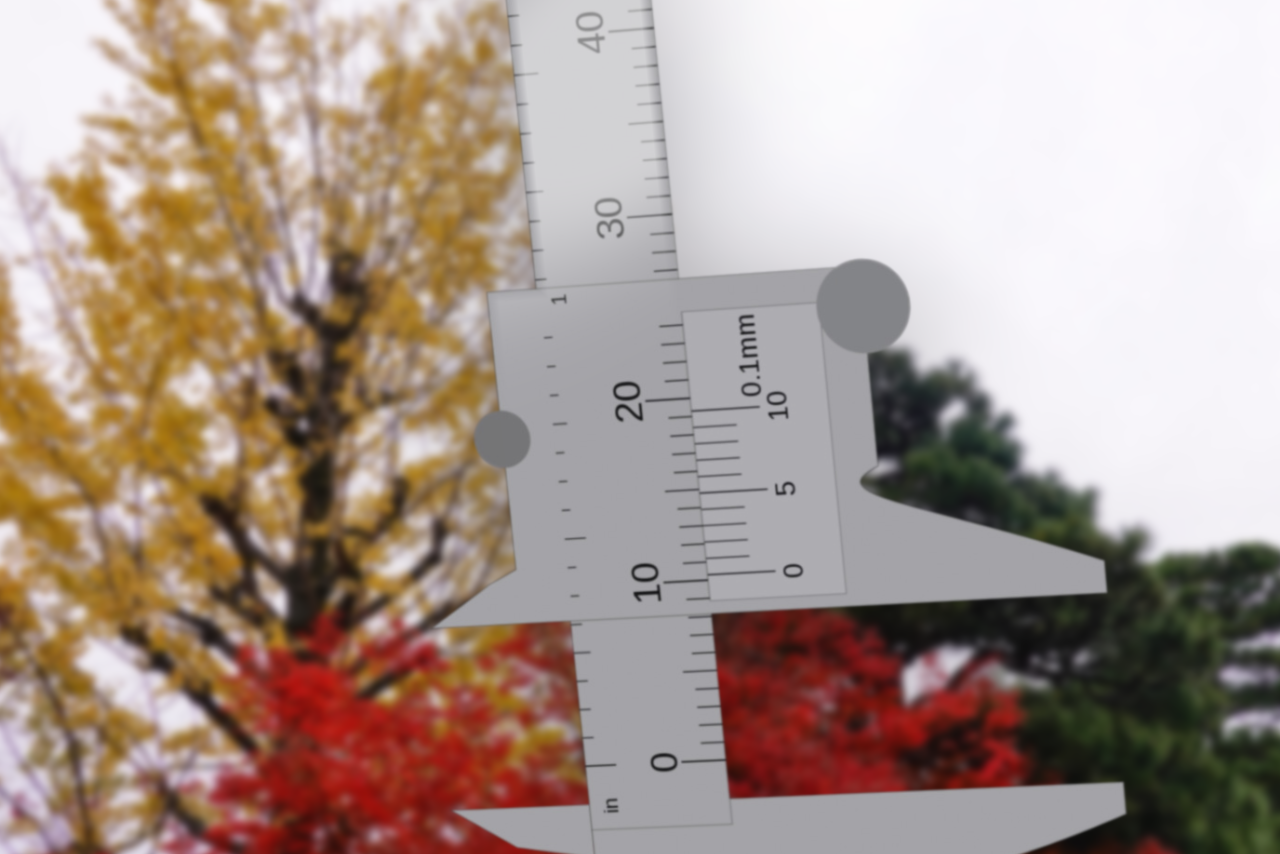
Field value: 10.3 mm
